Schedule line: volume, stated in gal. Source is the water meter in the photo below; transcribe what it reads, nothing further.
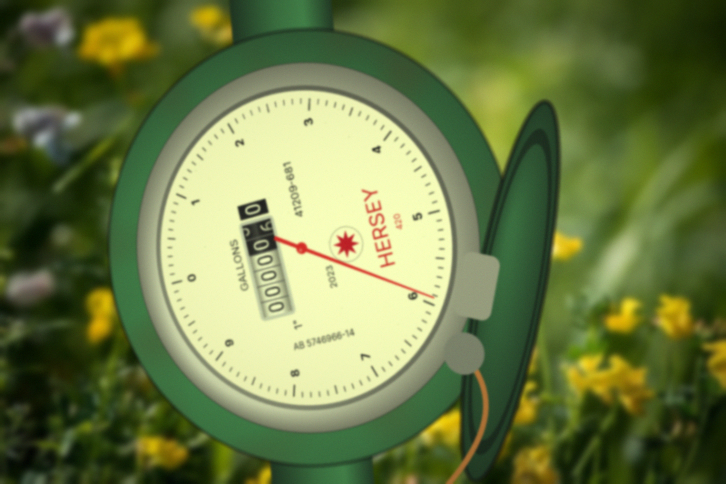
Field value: 55.9 gal
